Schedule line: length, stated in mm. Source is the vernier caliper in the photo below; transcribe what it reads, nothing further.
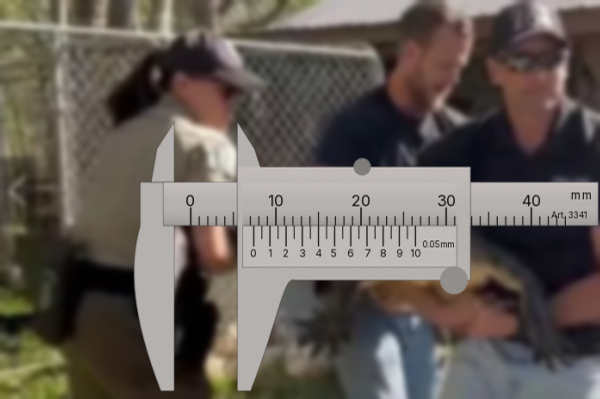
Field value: 7.4 mm
